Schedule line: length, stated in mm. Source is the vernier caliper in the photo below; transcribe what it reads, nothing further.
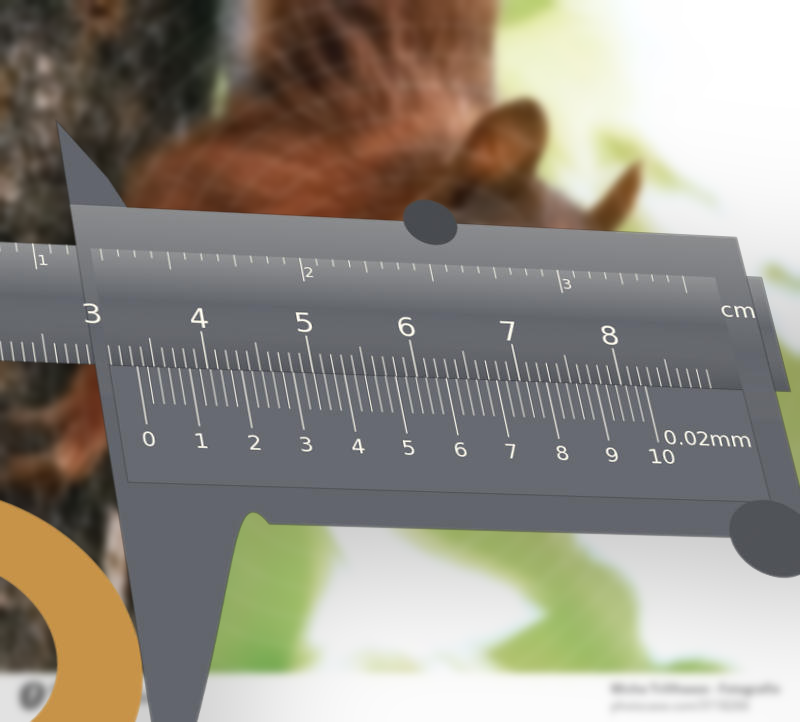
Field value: 33.4 mm
